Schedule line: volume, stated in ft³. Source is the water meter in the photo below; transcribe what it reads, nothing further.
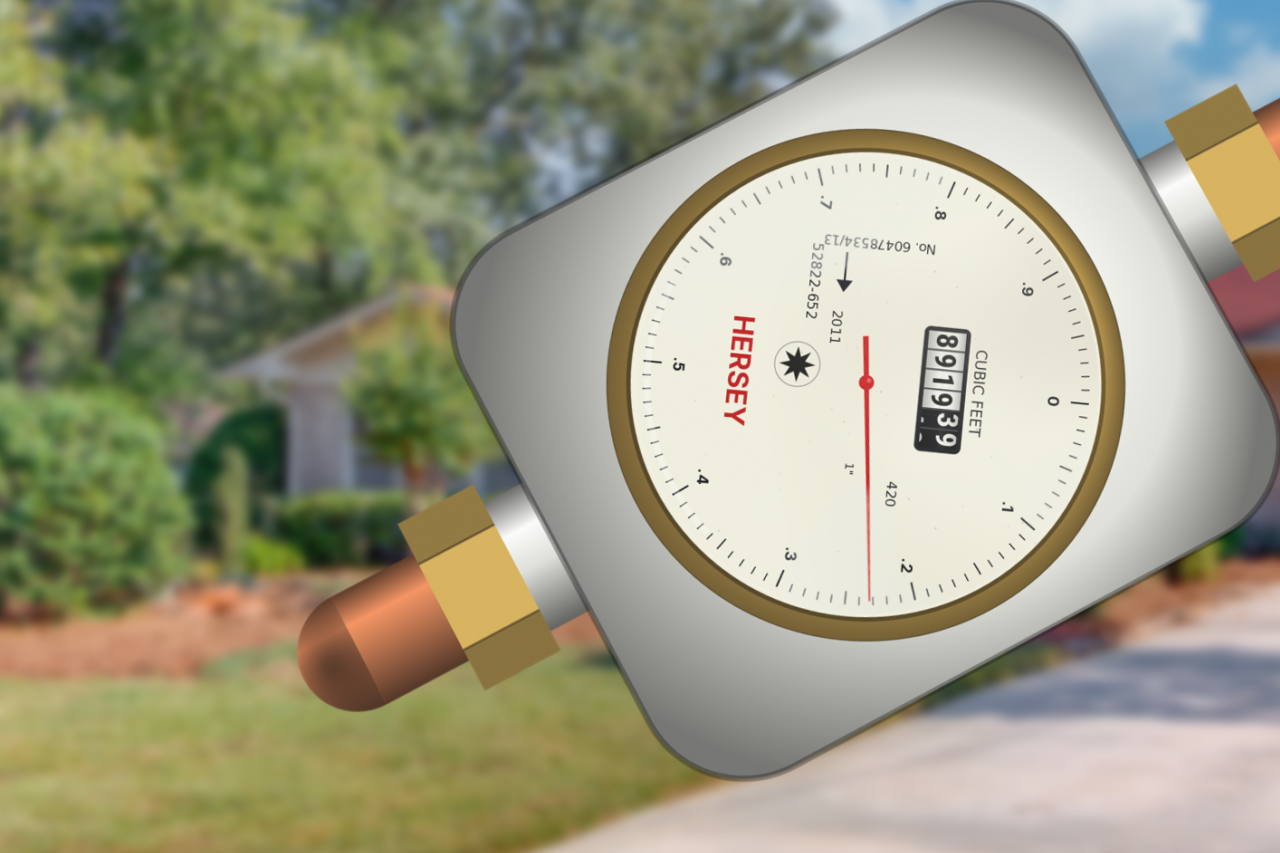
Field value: 891939.23 ft³
